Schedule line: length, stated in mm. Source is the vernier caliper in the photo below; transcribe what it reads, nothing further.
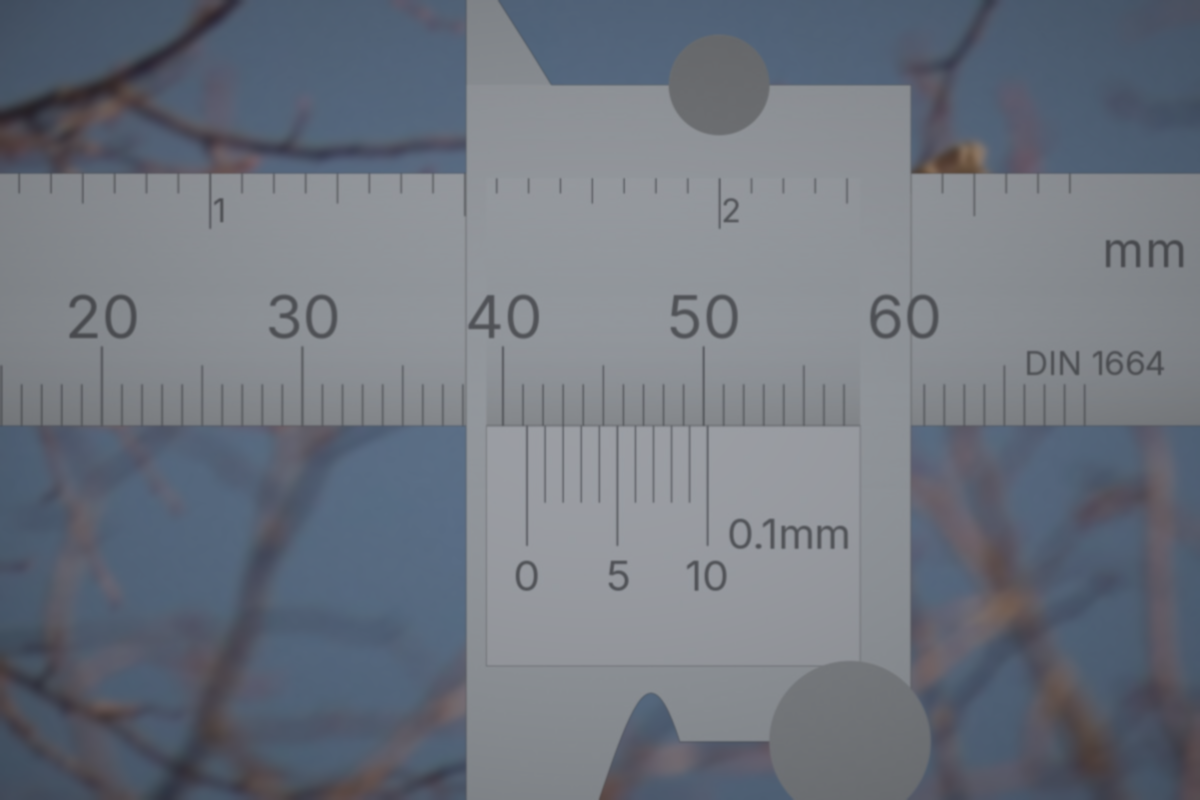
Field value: 41.2 mm
